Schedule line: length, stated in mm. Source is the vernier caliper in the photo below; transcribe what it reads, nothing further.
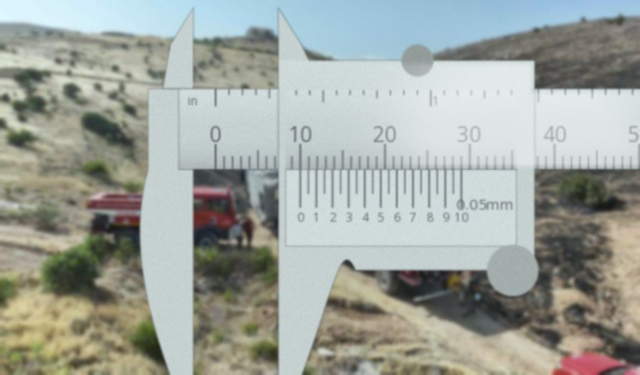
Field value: 10.0 mm
